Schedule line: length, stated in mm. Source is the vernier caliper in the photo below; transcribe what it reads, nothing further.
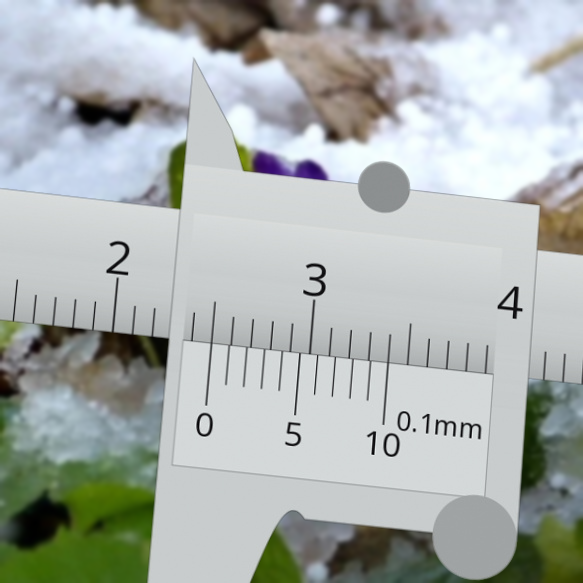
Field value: 25.0 mm
